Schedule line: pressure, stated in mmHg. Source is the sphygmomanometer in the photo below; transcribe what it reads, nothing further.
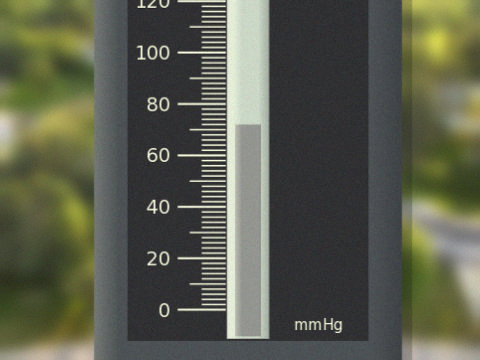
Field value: 72 mmHg
